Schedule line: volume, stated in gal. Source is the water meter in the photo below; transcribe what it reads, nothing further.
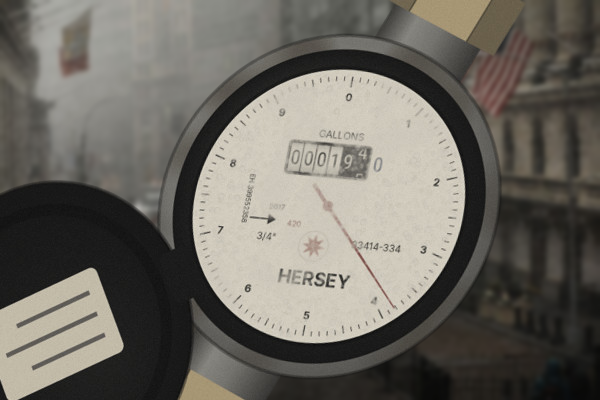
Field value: 1943.8 gal
